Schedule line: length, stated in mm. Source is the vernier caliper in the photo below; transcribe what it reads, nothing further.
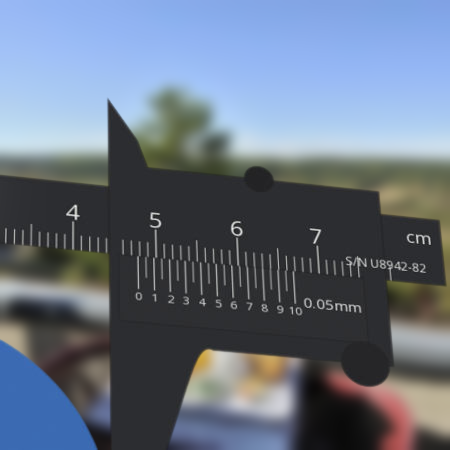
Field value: 47.8 mm
